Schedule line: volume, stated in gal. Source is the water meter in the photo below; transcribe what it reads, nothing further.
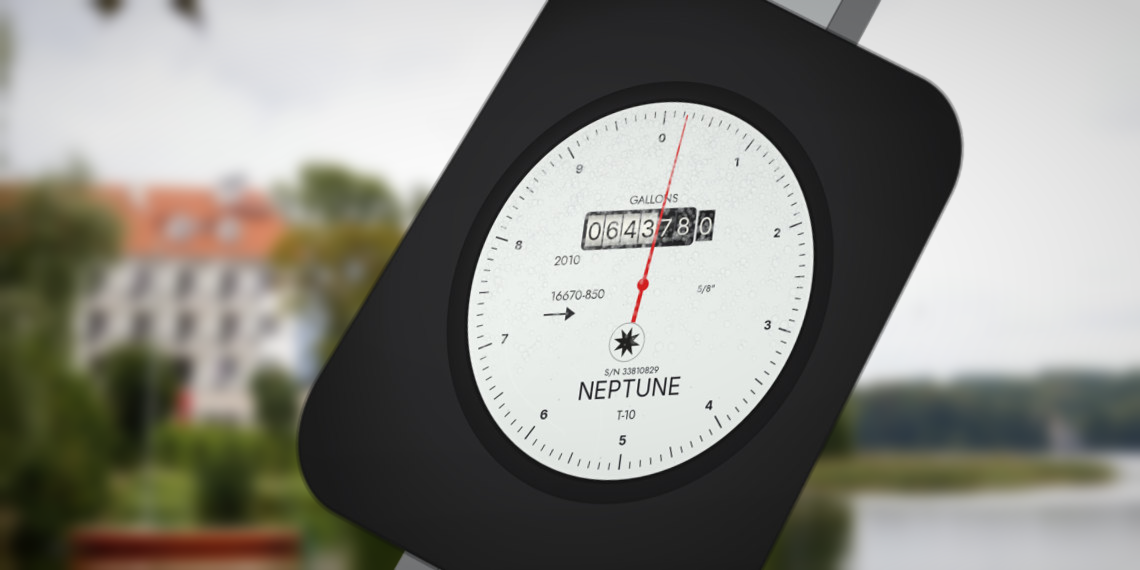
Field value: 643780.2 gal
